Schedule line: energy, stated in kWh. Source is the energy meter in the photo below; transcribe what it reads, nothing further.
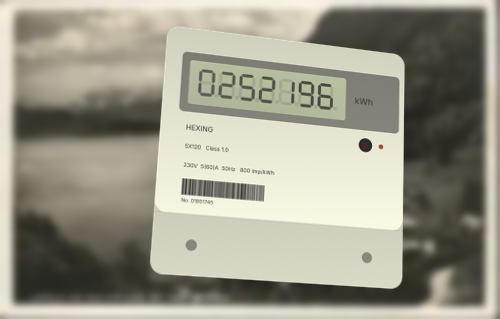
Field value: 252196 kWh
